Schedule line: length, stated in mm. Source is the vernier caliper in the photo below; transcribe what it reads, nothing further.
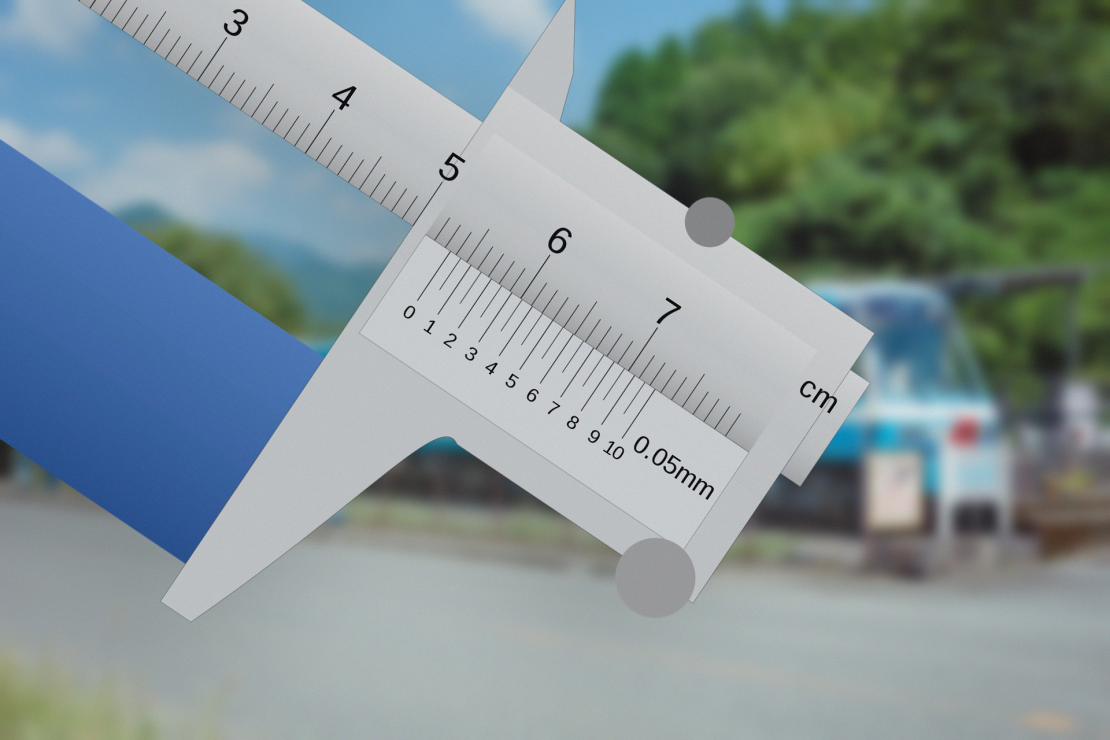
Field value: 53.5 mm
